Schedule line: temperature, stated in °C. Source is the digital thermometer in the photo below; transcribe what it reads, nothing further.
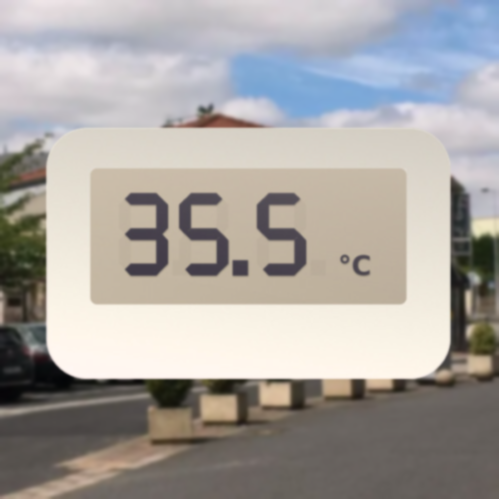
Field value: 35.5 °C
